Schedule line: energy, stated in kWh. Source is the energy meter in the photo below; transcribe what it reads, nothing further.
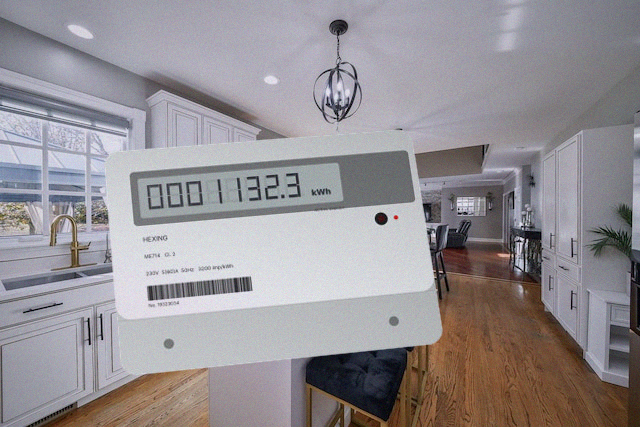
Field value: 1132.3 kWh
